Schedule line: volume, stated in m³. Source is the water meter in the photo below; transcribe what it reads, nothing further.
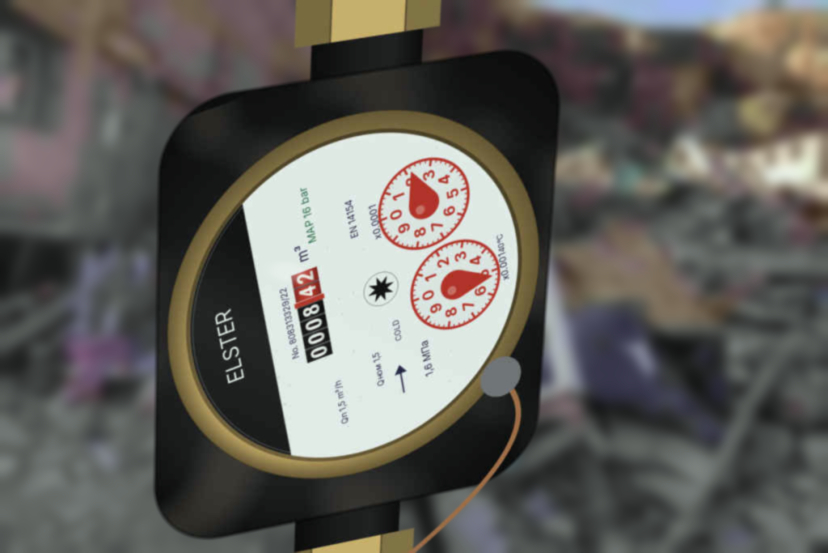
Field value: 8.4252 m³
